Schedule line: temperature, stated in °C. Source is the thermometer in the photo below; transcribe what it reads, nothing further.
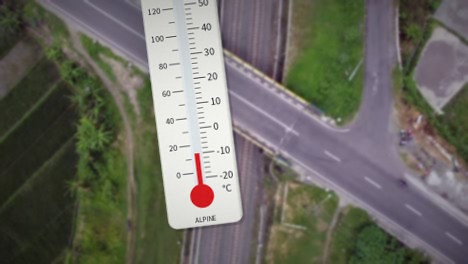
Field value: -10 °C
